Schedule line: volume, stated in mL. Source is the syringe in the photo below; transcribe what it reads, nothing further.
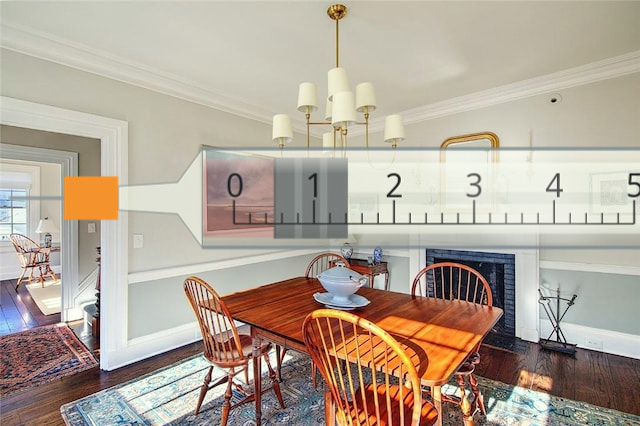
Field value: 0.5 mL
